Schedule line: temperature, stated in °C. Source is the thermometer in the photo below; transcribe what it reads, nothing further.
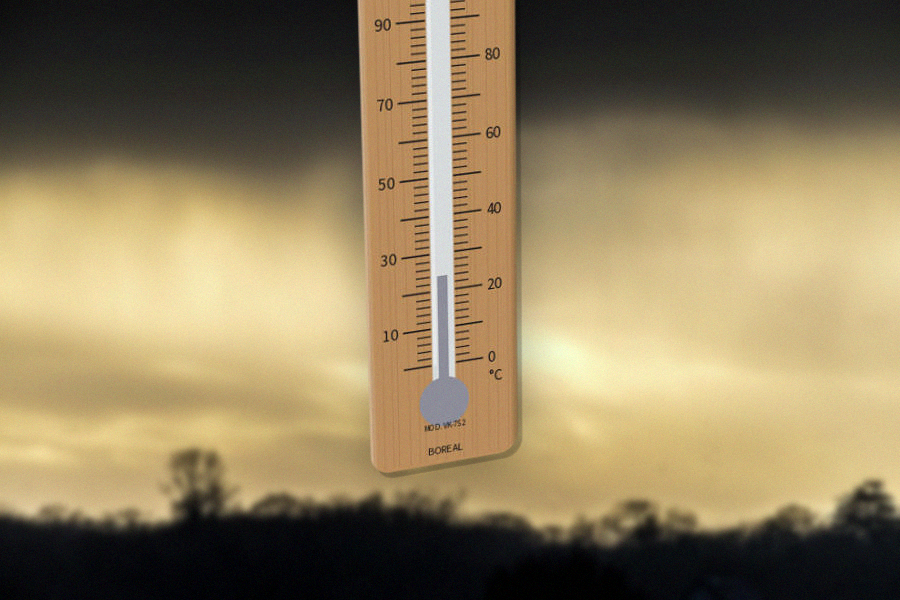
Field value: 24 °C
